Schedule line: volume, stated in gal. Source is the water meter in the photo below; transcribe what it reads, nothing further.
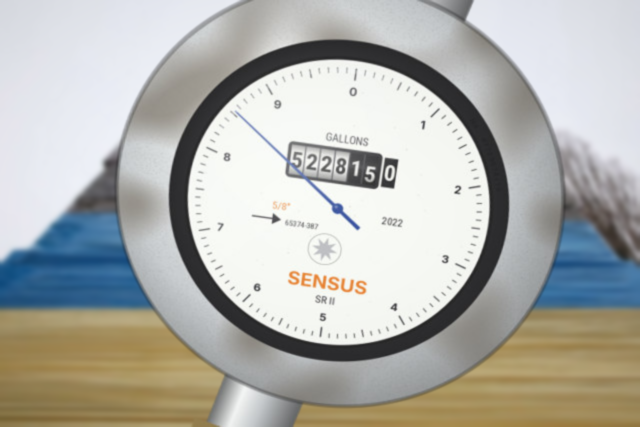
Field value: 5228148.5 gal
